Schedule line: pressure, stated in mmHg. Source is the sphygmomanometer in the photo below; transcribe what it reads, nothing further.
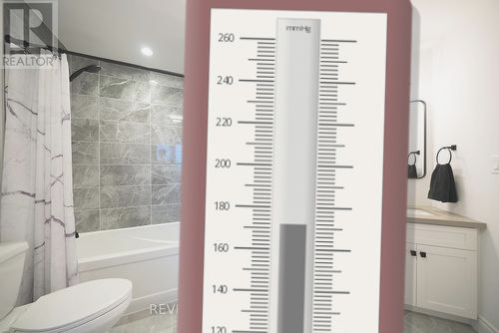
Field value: 172 mmHg
